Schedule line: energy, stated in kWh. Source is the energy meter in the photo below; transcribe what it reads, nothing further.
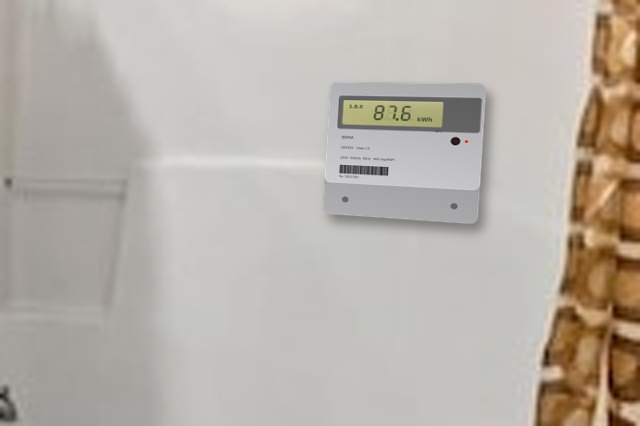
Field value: 87.6 kWh
